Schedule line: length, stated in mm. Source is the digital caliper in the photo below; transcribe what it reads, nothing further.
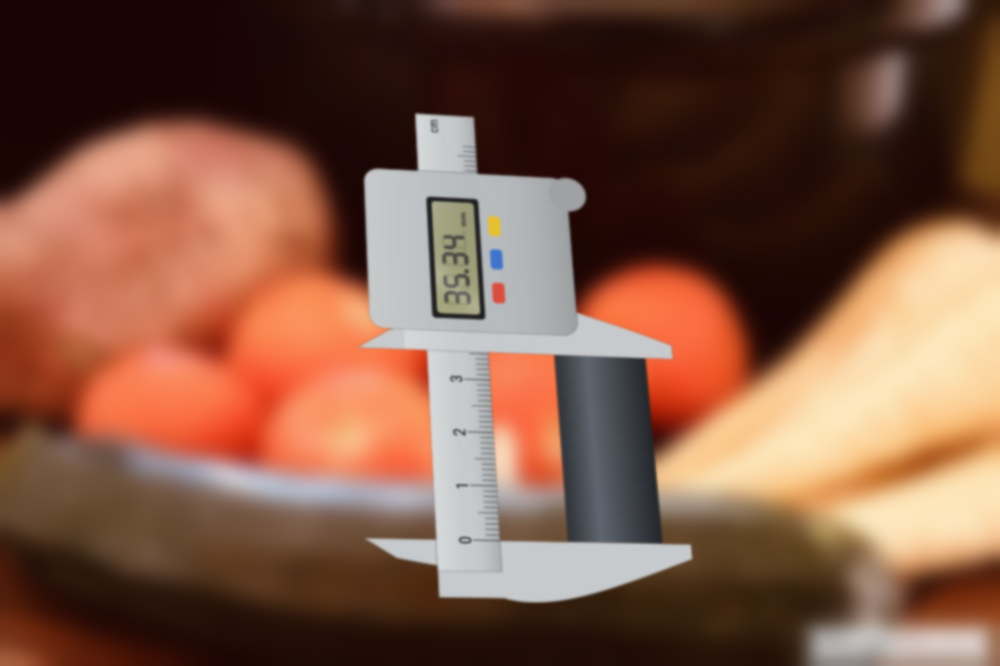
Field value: 35.34 mm
